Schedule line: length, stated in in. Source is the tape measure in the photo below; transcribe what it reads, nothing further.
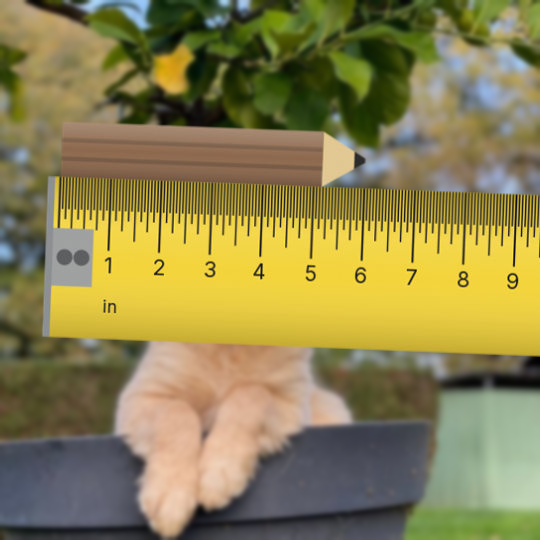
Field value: 6 in
